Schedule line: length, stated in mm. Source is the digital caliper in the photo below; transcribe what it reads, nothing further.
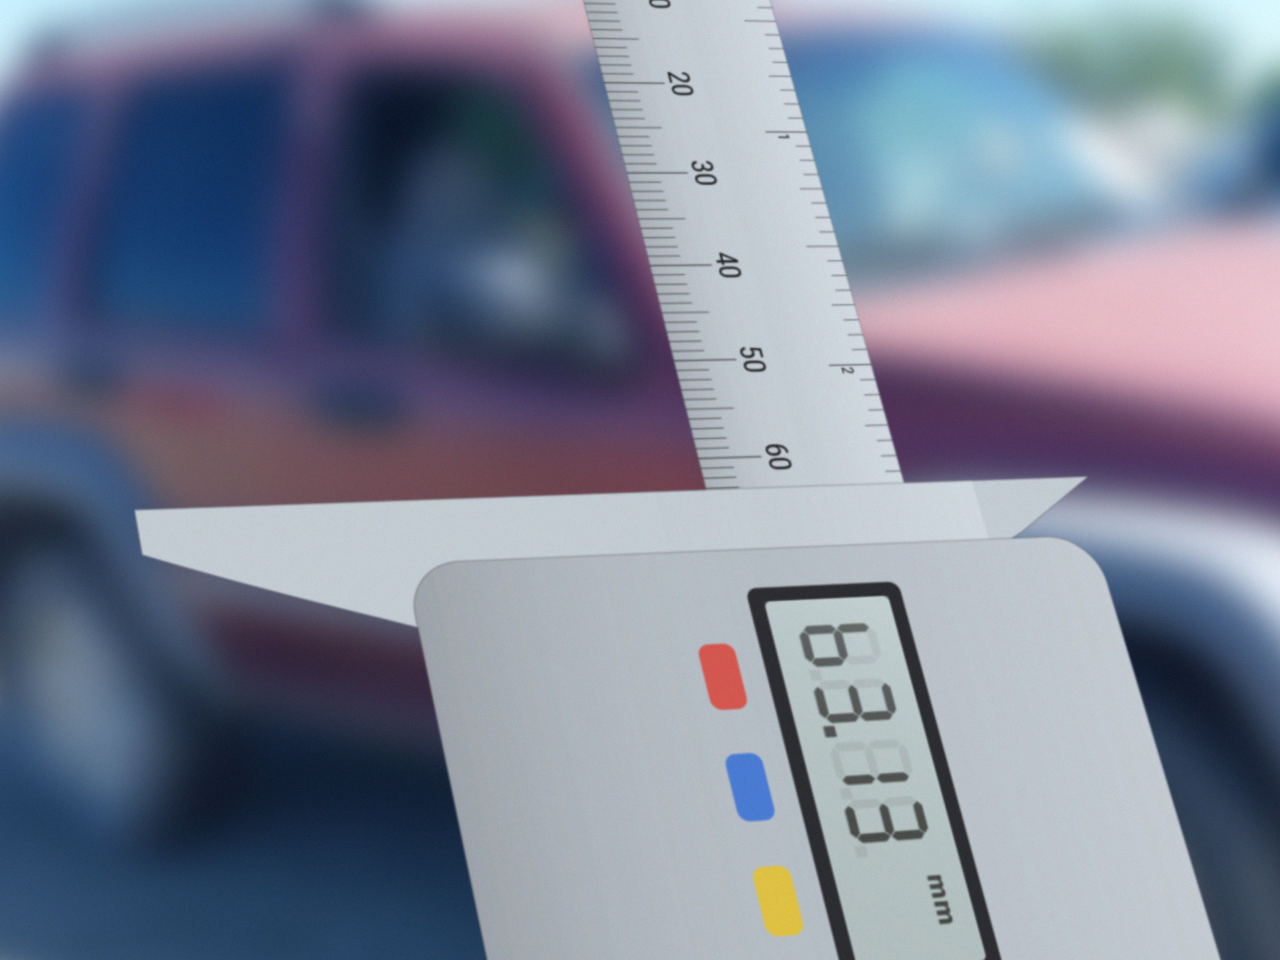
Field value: 63.13 mm
